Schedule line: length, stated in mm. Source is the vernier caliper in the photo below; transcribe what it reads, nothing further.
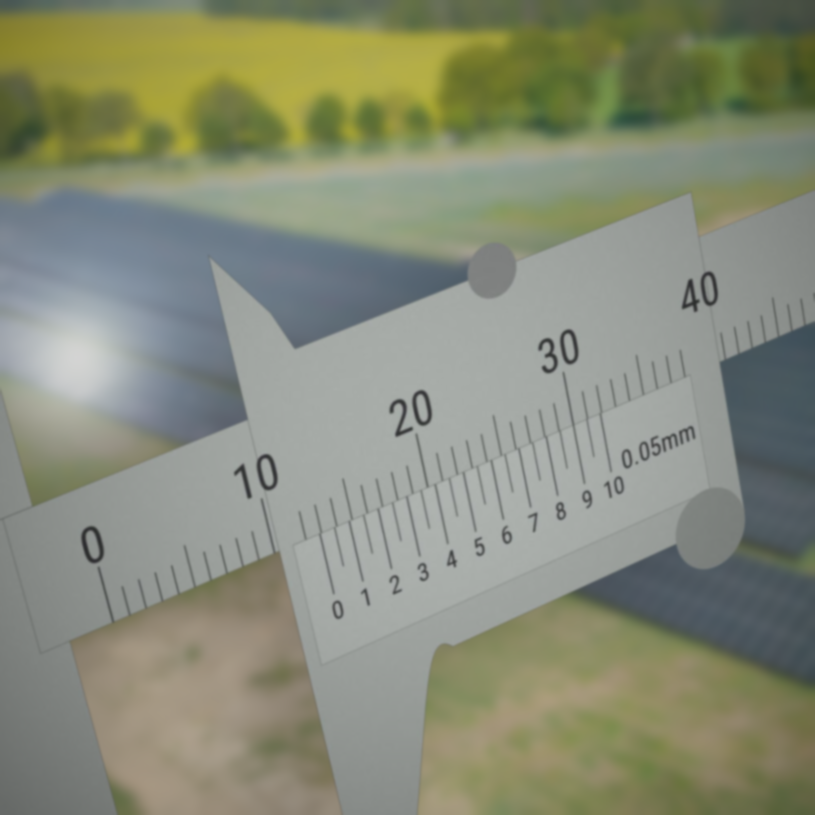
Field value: 12.9 mm
